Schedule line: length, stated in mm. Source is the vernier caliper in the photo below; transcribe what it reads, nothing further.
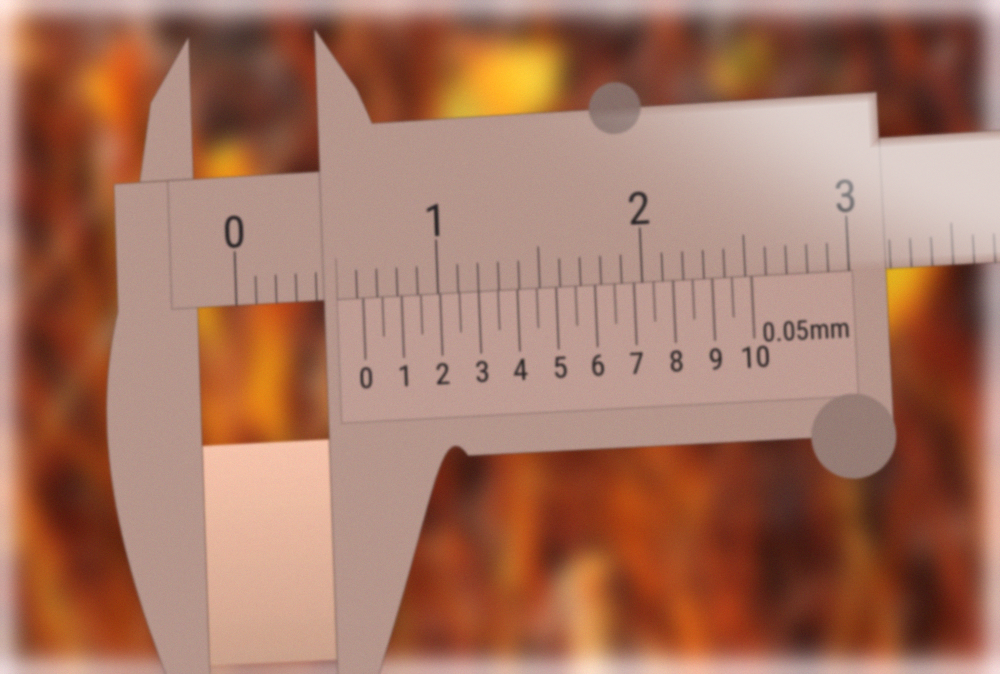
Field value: 6.3 mm
